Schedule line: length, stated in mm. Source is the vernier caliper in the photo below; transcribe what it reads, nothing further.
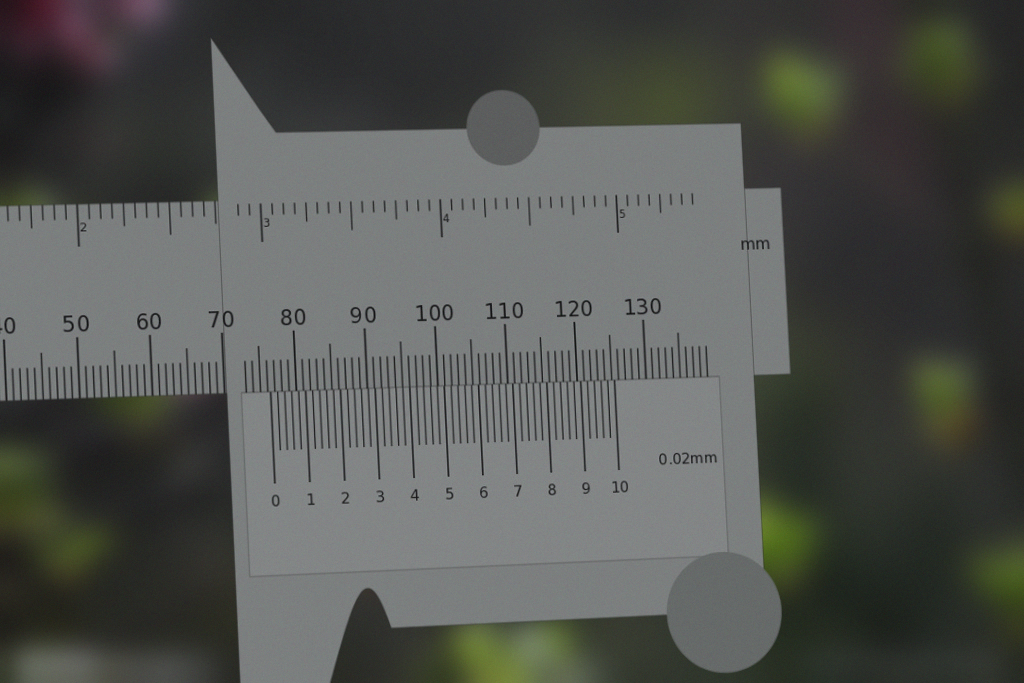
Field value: 76.4 mm
